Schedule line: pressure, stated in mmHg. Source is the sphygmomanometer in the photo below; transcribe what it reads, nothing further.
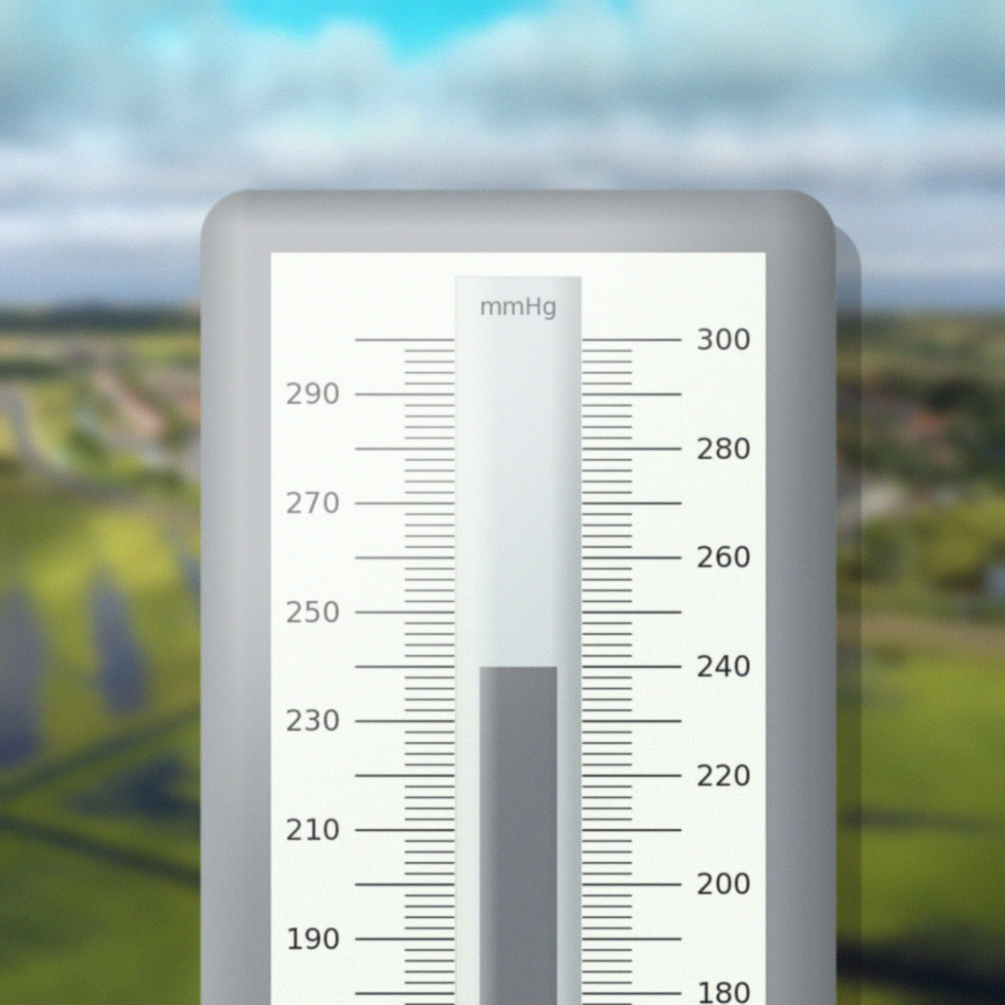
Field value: 240 mmHg
